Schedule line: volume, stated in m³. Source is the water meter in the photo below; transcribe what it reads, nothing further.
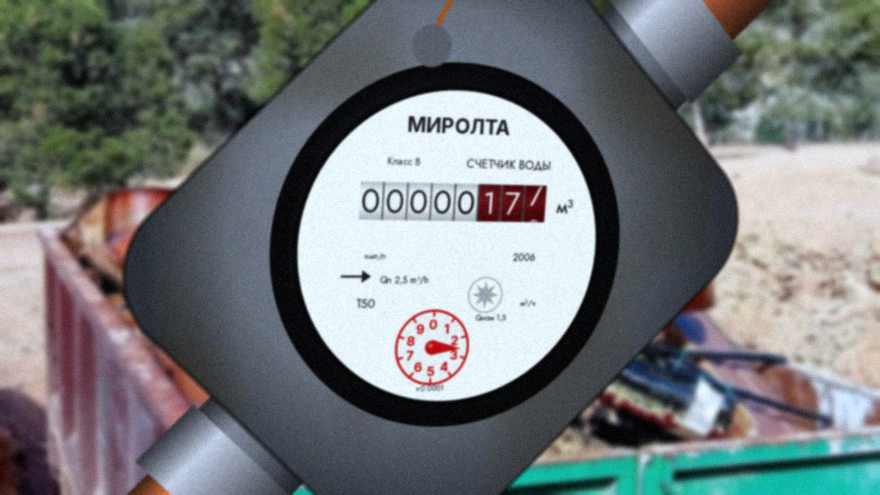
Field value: 0.1772 m³
